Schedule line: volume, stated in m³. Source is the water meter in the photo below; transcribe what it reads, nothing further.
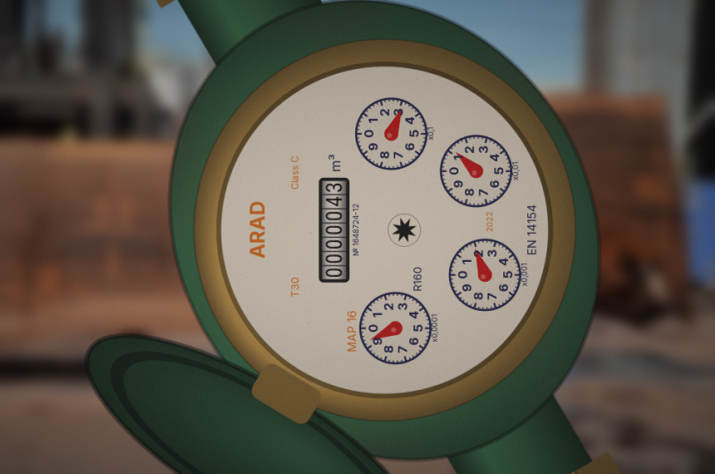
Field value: 43.3119 m³
